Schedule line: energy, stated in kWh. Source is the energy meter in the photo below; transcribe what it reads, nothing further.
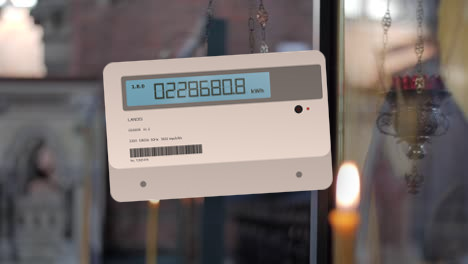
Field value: 228680.8 kWh
